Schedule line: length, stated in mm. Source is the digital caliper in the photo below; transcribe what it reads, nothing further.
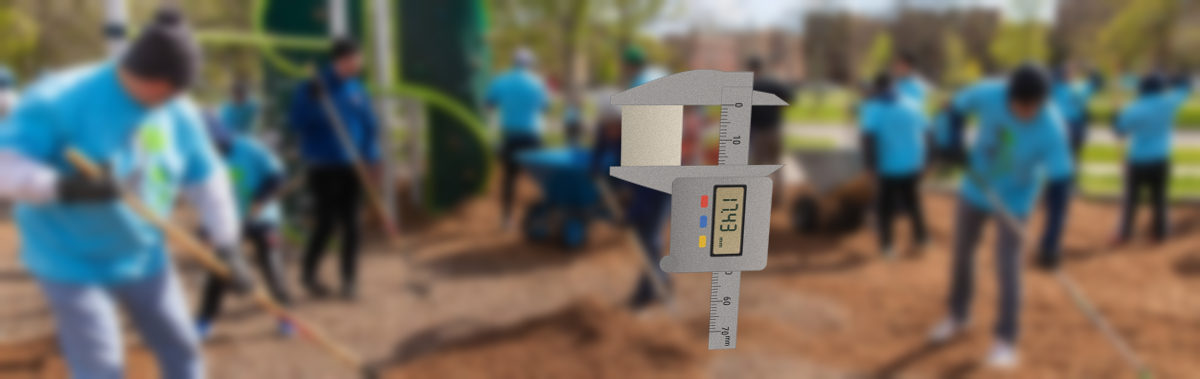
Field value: 17.43 mm
